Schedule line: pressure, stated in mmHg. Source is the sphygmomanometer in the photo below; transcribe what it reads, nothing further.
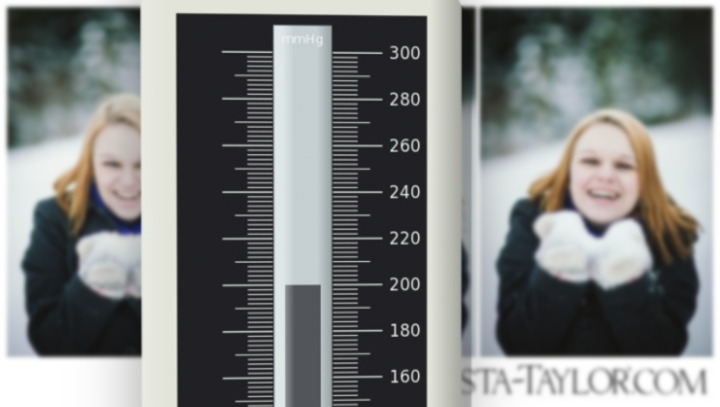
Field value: 200 mmHg
